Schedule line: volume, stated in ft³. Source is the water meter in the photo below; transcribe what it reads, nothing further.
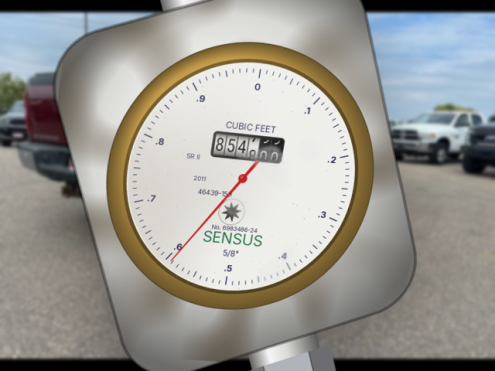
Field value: 854799.59 ft³
